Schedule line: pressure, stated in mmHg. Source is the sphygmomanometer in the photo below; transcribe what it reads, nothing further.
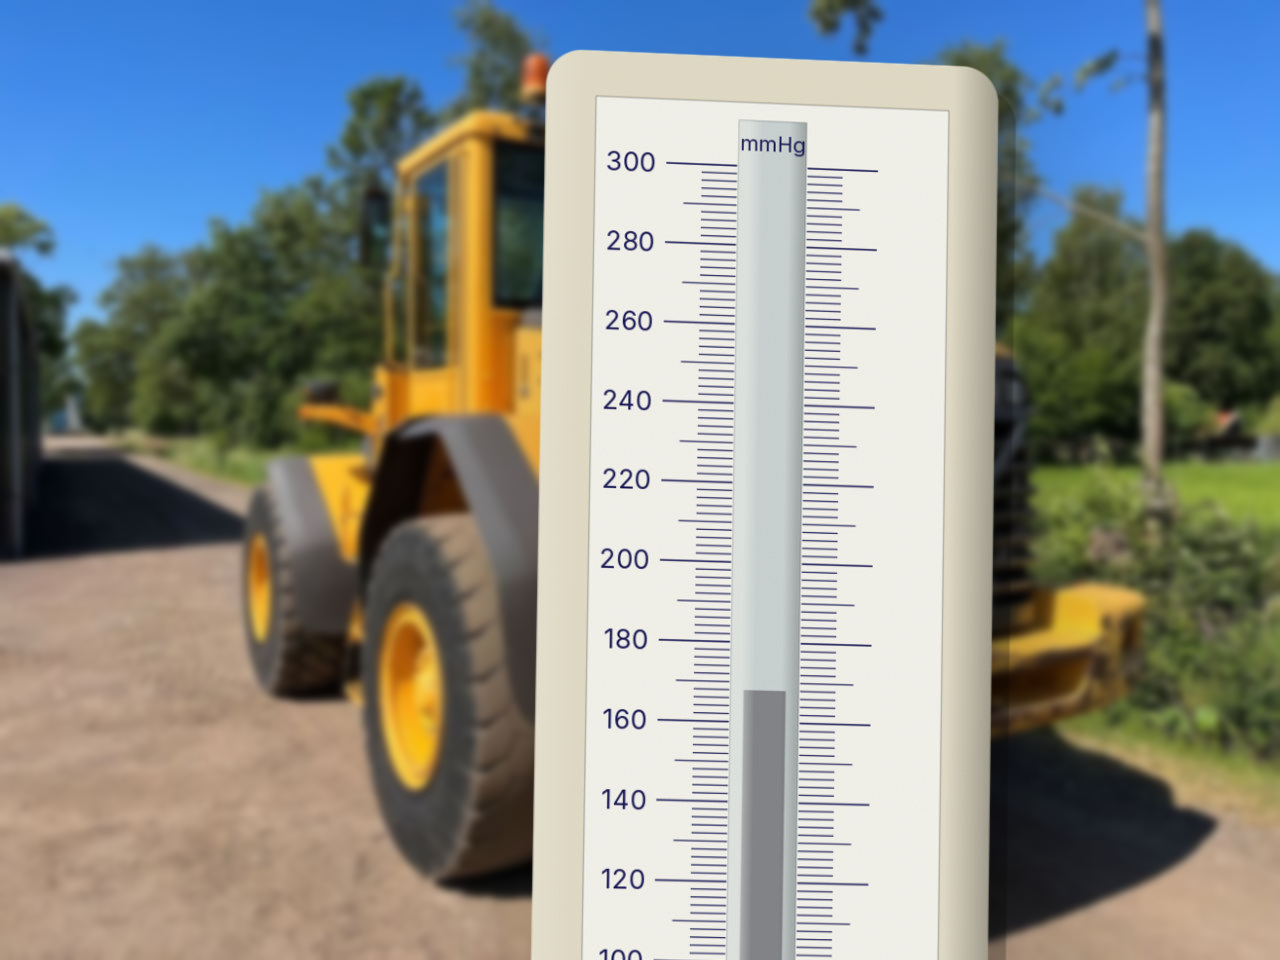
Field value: 168 mmHg
